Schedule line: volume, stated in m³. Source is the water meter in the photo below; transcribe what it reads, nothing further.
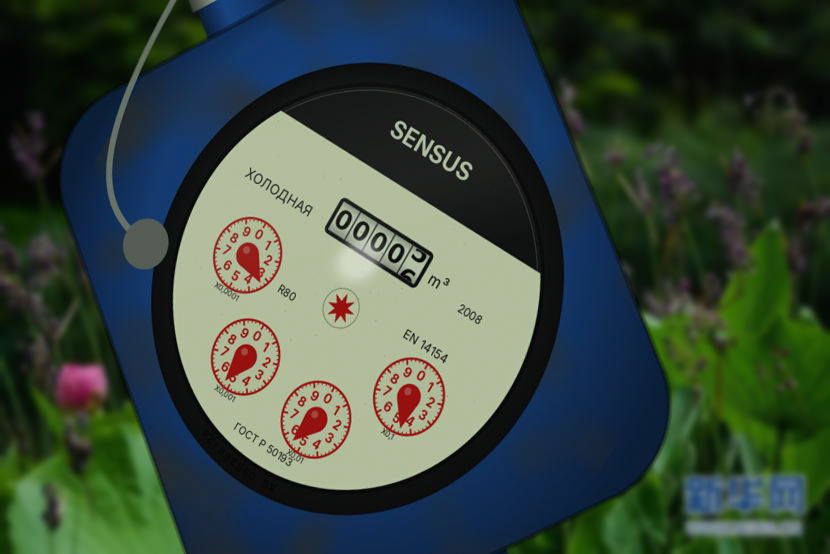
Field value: 5.4553 m³
